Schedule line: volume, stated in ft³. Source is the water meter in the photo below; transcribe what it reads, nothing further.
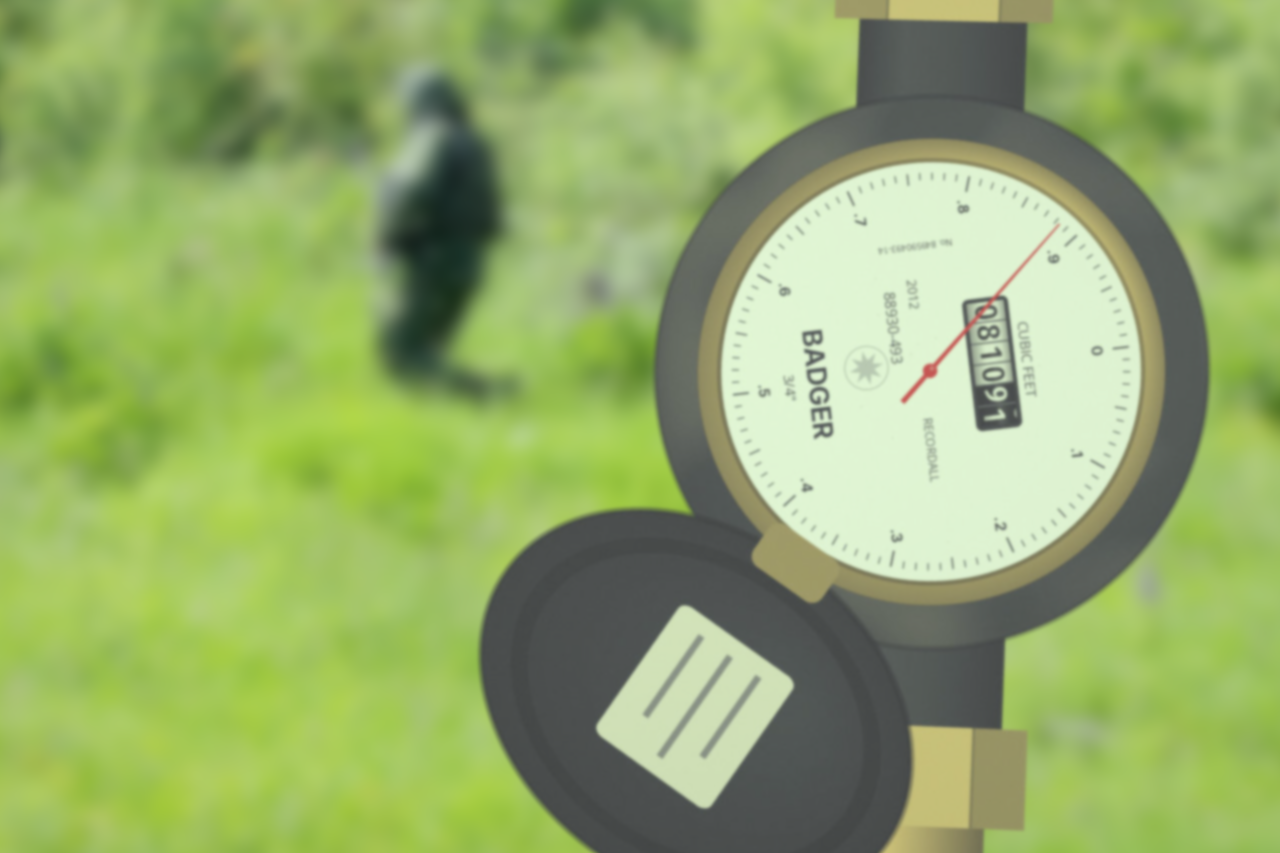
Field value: 81090.88 ft³
